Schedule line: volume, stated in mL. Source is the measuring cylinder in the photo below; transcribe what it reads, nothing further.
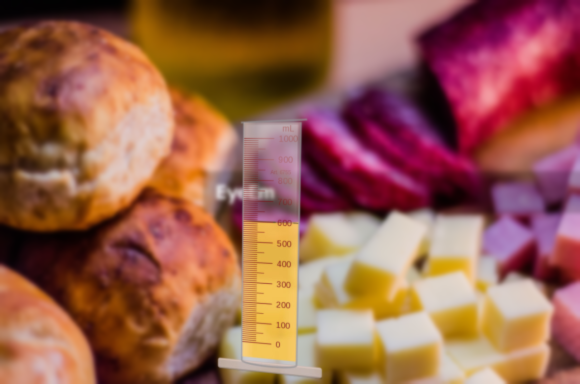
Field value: 600 mL
